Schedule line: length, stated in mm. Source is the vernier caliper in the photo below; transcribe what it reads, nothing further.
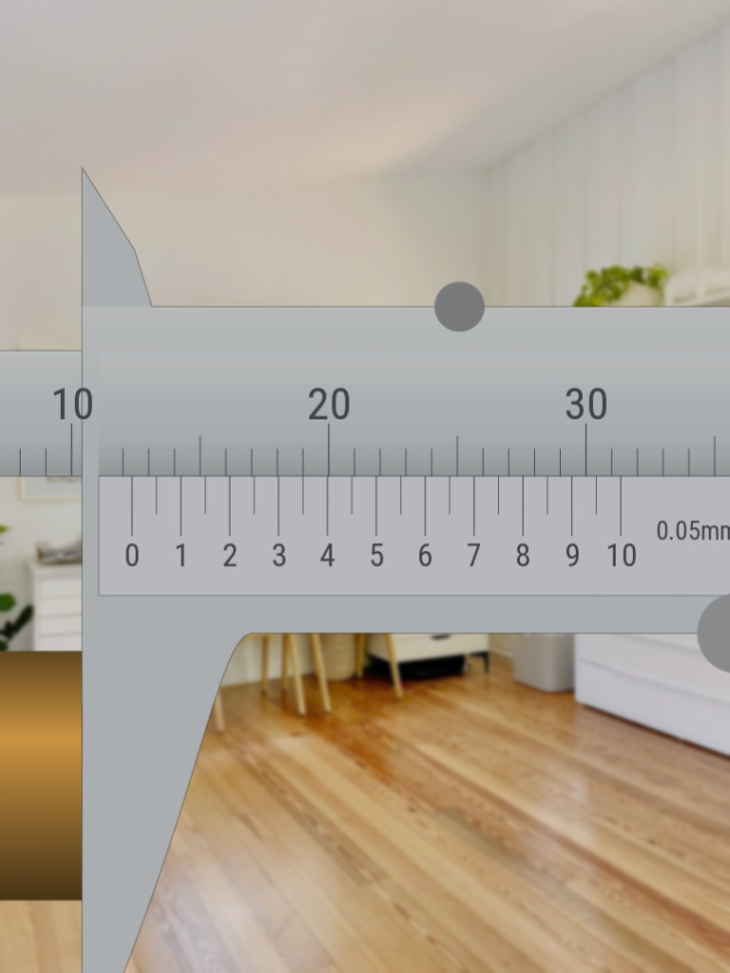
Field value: 12.35 mm
